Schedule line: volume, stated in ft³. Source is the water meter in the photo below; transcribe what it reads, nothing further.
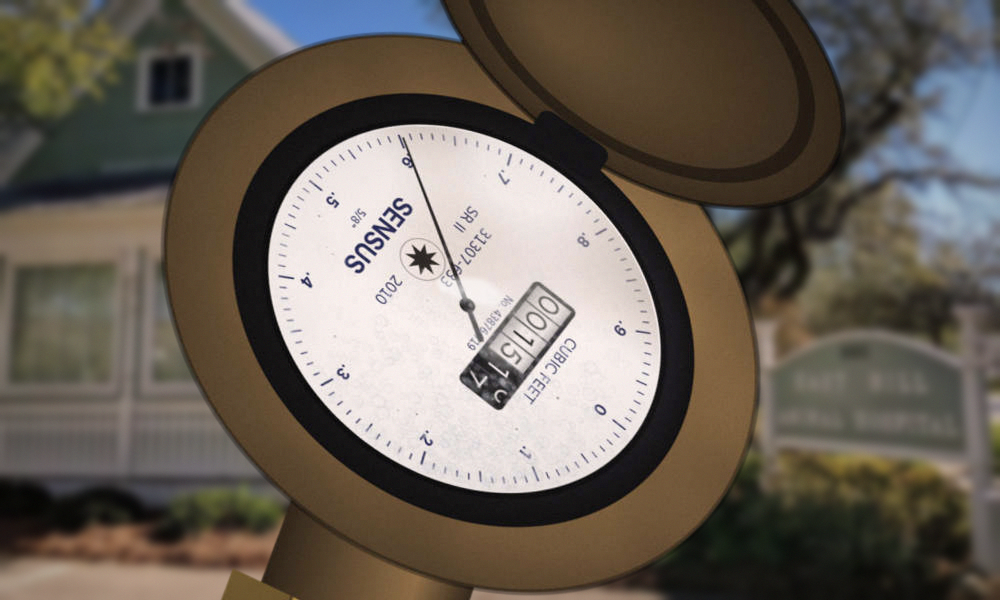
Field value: 1516.60 ft³
